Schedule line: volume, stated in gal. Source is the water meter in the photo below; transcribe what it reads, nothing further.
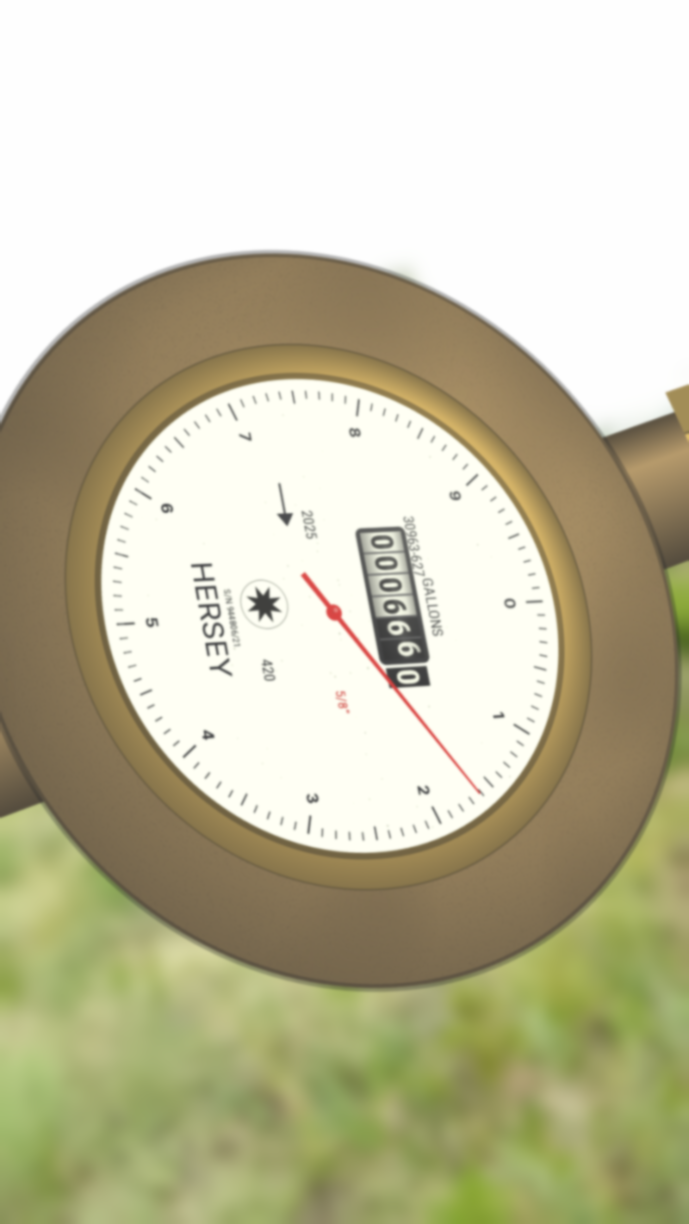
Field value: 6661.6 gal
